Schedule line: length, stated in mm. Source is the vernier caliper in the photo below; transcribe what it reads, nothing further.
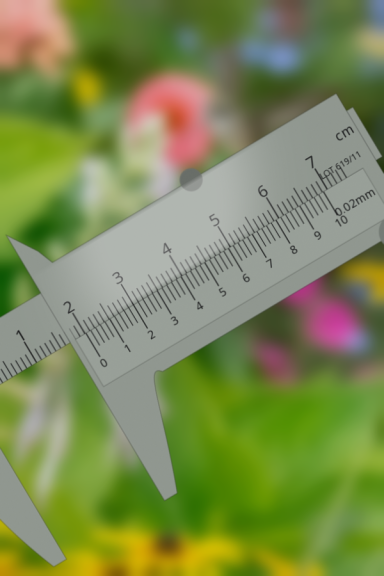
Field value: 20.2 mm
